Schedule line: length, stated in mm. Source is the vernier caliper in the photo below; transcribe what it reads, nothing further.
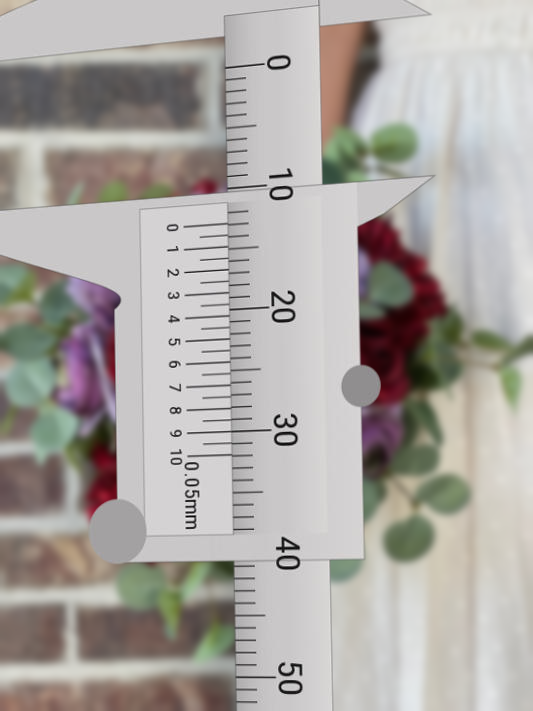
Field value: 12.9 mm
